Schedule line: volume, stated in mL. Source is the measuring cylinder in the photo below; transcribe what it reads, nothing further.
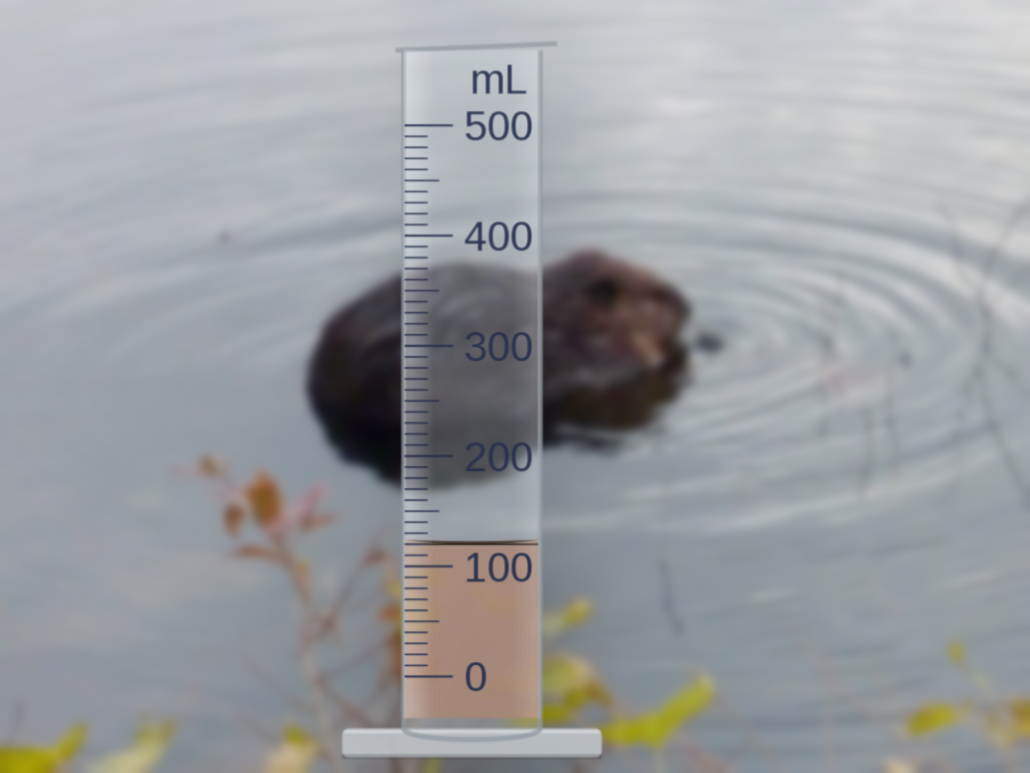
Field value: 120 mL
